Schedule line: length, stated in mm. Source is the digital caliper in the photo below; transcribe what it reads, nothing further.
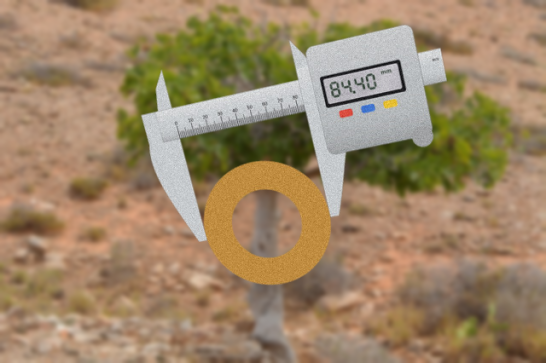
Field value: 84.40 mm
